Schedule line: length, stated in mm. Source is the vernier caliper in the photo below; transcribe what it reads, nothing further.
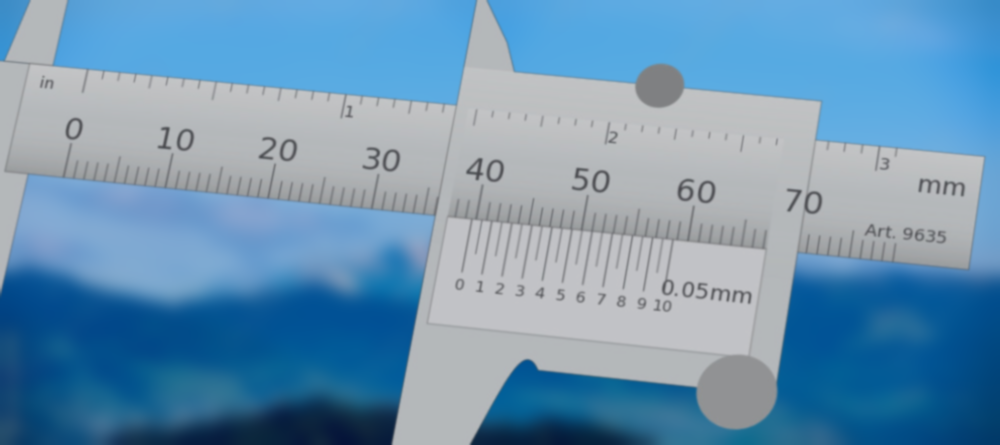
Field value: 39.6 mm
